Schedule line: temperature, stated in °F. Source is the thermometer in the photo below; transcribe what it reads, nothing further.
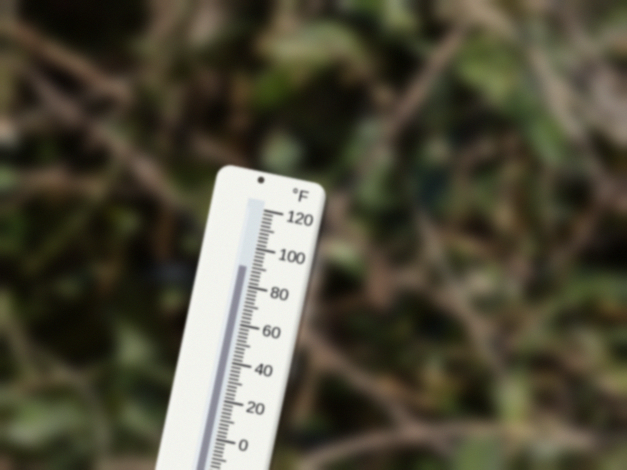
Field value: 90 °F
